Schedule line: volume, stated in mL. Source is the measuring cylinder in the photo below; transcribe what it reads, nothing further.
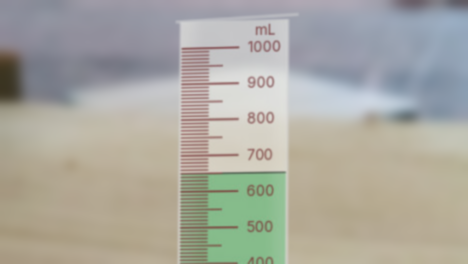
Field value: 650 mL
